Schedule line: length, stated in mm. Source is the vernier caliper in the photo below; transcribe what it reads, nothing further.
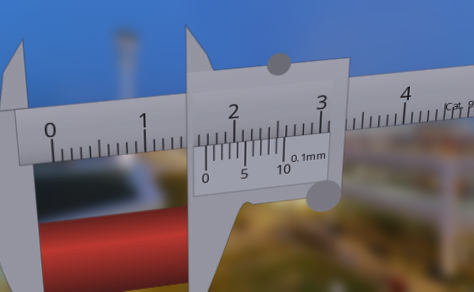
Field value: 16.8 mm
